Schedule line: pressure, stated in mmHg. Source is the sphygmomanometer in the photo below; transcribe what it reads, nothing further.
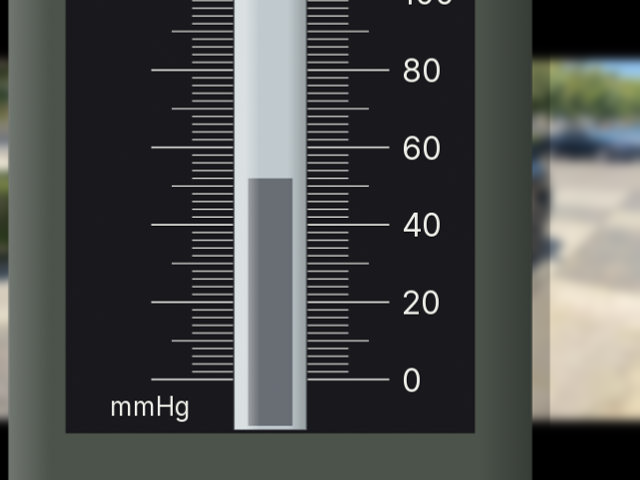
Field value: 52 mmHg
